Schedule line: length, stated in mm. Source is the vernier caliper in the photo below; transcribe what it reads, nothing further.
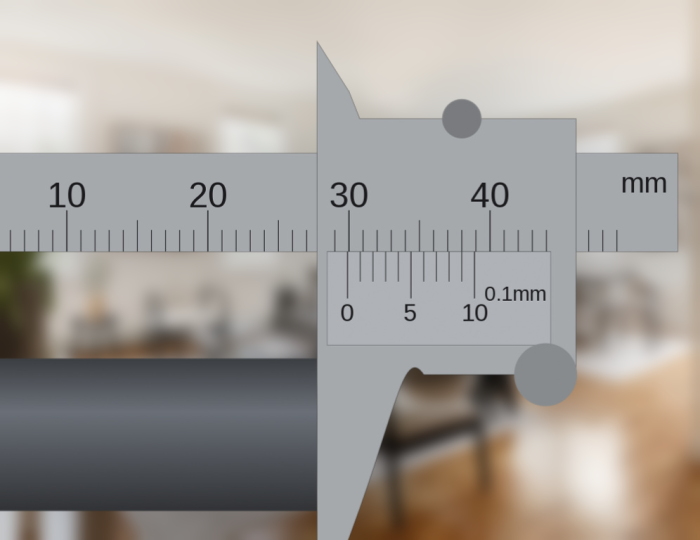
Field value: 29.9 mm
